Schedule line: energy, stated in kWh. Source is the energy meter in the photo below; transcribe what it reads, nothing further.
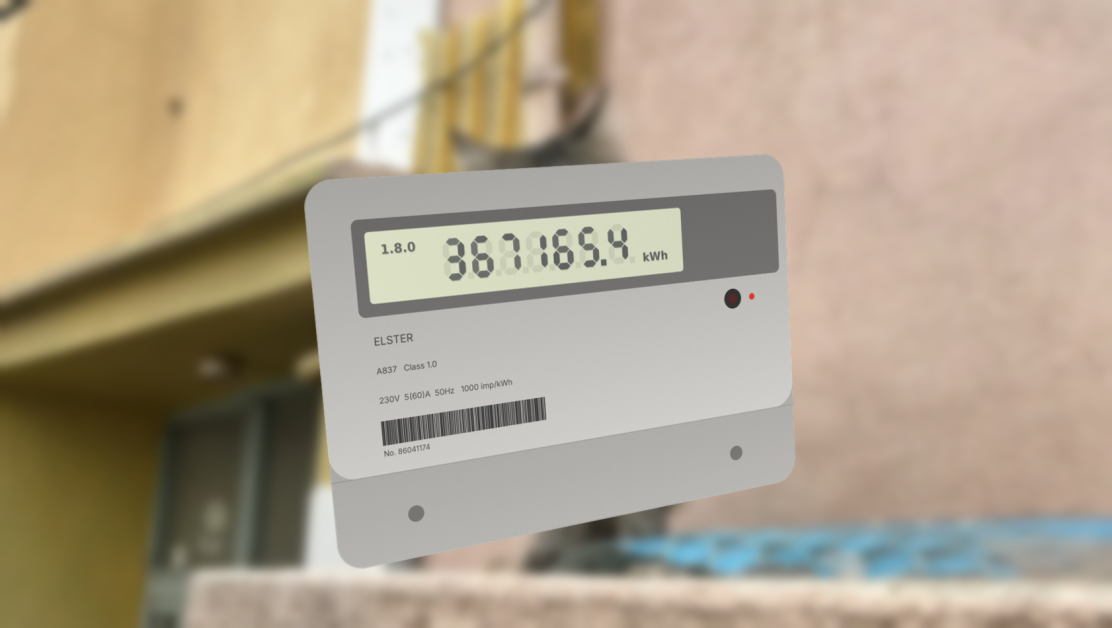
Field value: 367165.4 kWh
